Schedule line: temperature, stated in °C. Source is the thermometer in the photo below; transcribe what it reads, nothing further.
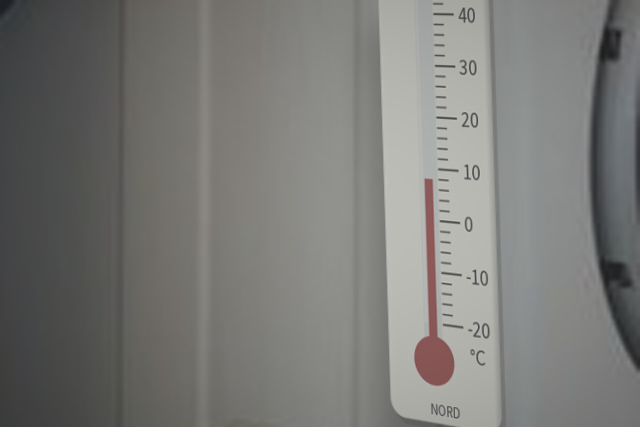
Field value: 8 °C
